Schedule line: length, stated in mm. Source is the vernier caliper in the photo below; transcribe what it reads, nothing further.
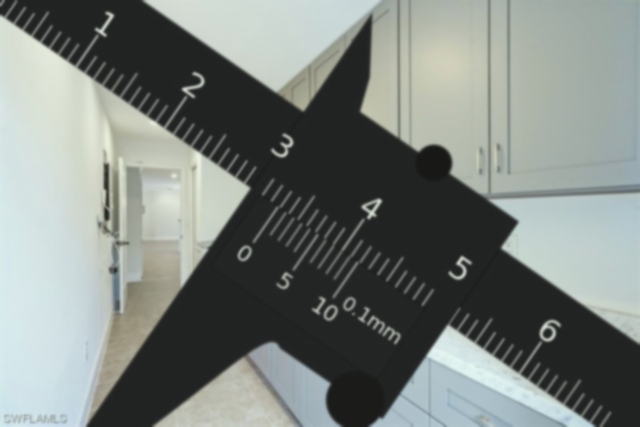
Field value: 32.8 mm
